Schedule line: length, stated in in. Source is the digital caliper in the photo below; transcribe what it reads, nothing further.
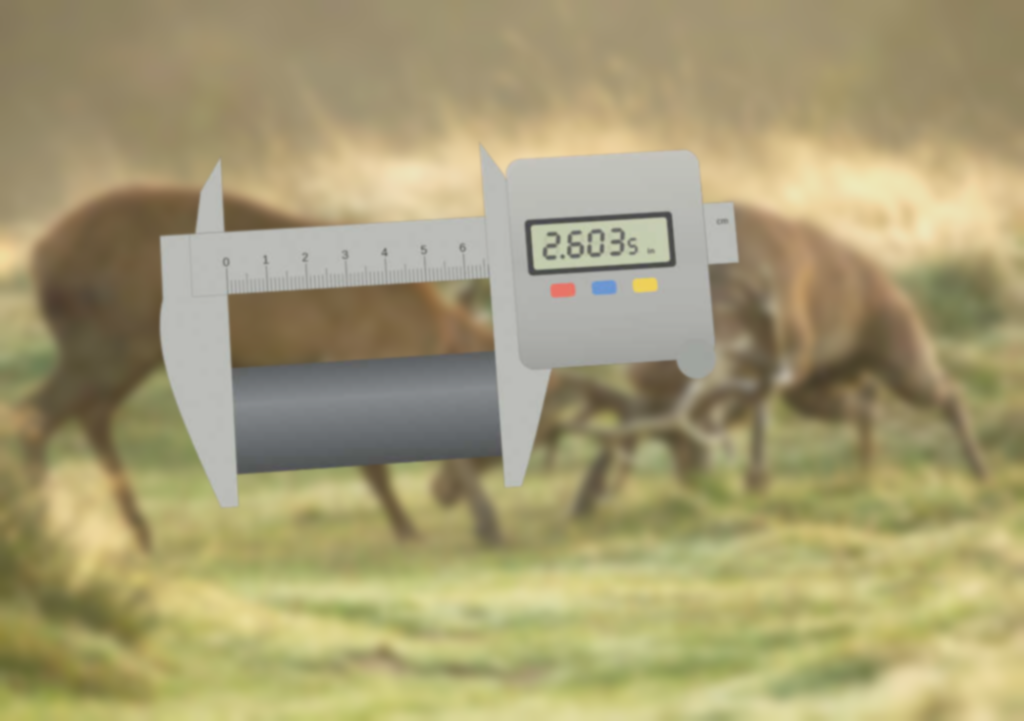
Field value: 2.6035 in
